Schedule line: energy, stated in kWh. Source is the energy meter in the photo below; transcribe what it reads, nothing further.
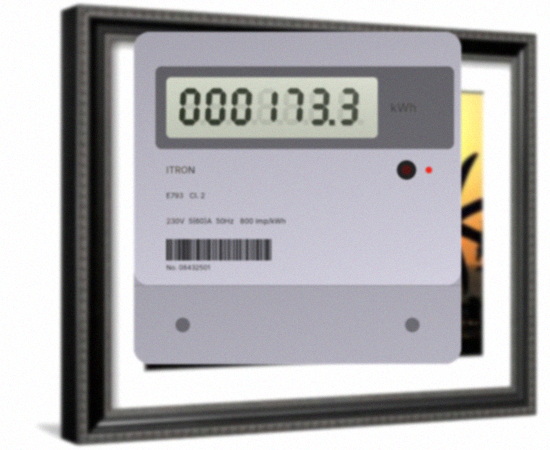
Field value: 173.3 kWh
